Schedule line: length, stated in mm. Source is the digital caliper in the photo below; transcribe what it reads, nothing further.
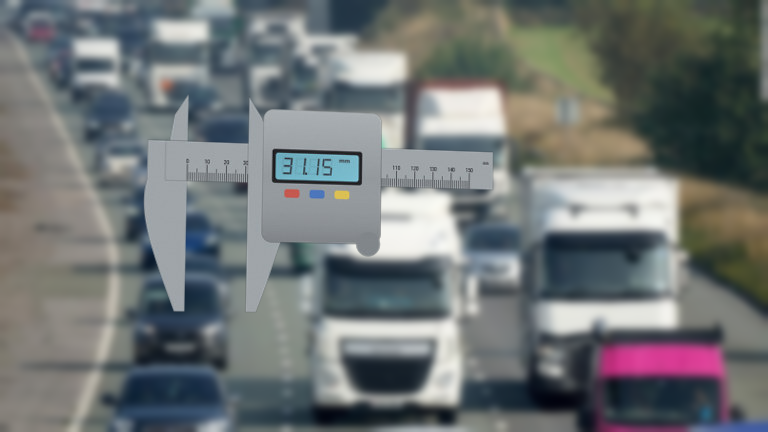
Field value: 31.15 mm
